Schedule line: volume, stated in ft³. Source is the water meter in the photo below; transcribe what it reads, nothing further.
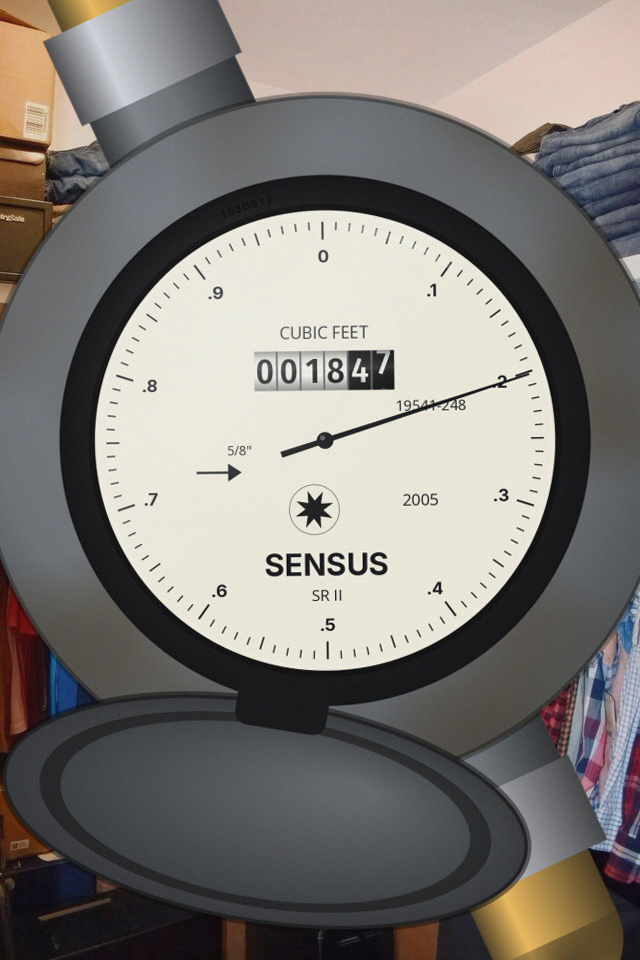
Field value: 1847.20 ft³
